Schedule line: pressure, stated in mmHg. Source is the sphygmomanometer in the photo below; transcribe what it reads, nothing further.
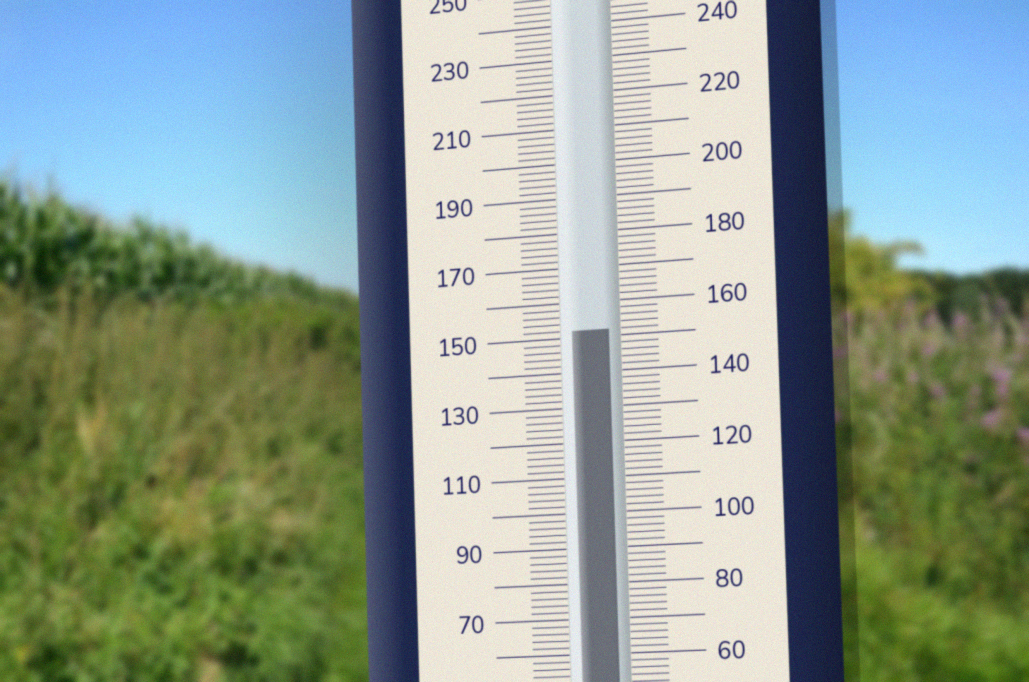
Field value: 152 mmHg
